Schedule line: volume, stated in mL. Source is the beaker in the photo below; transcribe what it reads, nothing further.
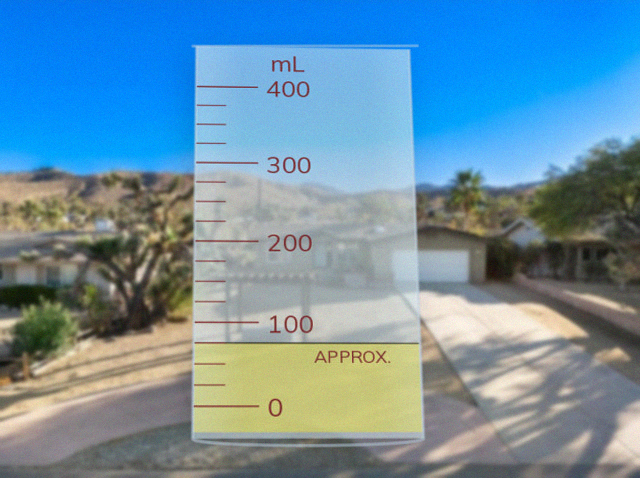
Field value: 75 mL
